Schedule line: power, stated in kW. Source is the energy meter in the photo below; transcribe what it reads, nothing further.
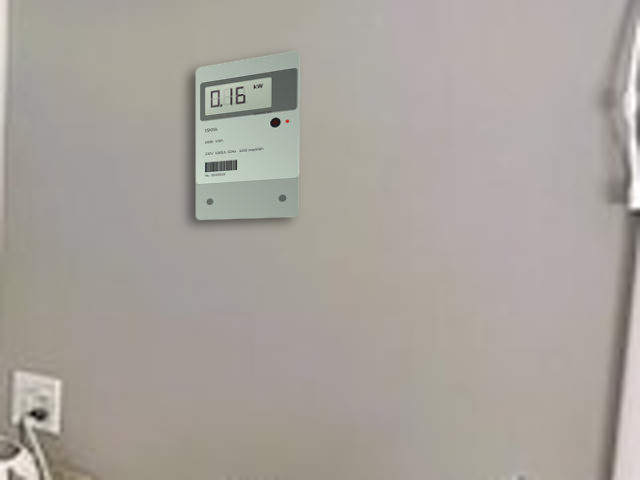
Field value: 0.16 kW
